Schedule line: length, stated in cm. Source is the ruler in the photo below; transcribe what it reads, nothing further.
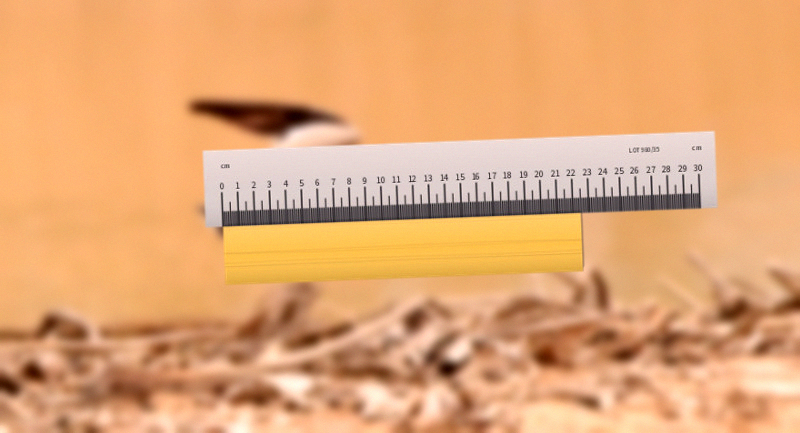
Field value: 22.5 cm
